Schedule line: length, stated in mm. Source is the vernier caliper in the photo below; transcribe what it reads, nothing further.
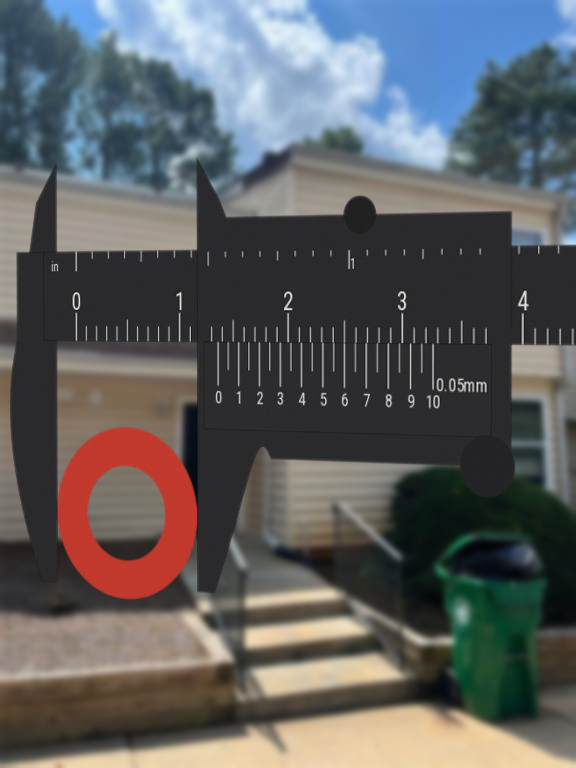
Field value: 13.6 mm
